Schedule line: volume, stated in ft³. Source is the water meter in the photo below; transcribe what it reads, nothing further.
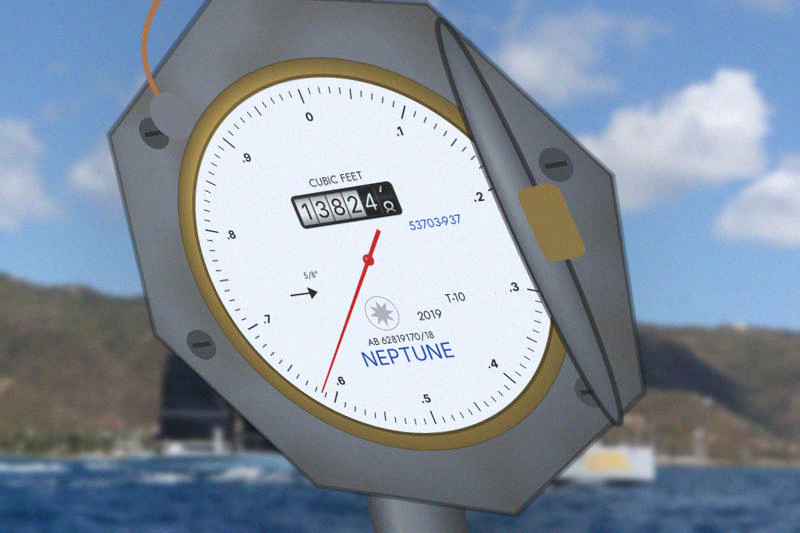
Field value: 138247.61 ft³
